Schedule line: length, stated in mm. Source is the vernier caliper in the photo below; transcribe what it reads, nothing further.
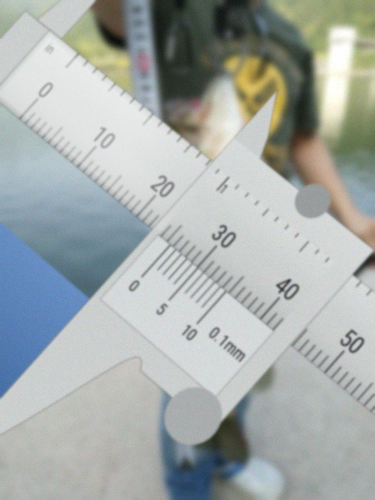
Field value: 25.6 mm
